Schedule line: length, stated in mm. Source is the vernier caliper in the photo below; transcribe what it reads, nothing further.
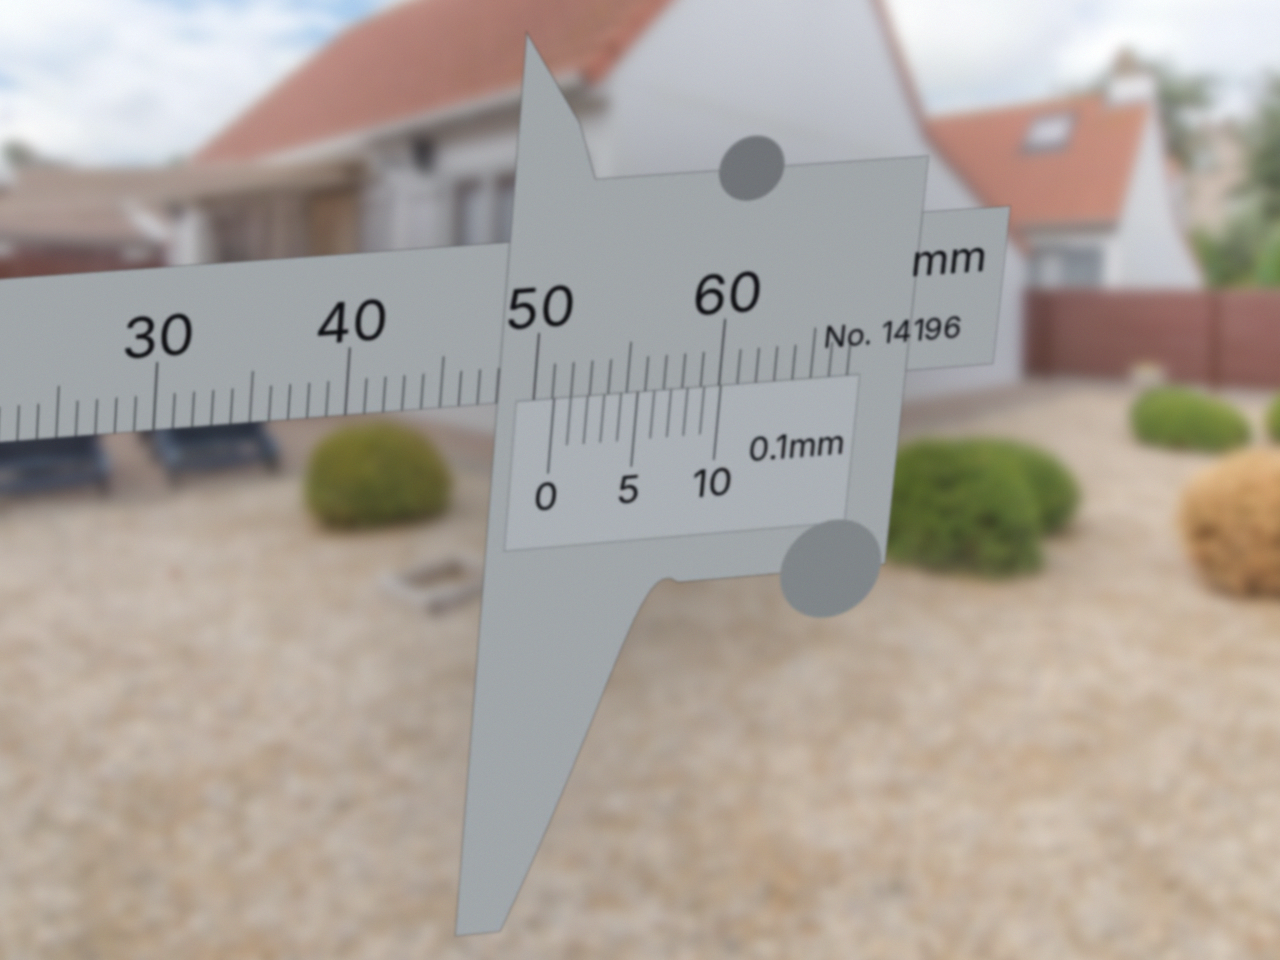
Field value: 51.1 mm
